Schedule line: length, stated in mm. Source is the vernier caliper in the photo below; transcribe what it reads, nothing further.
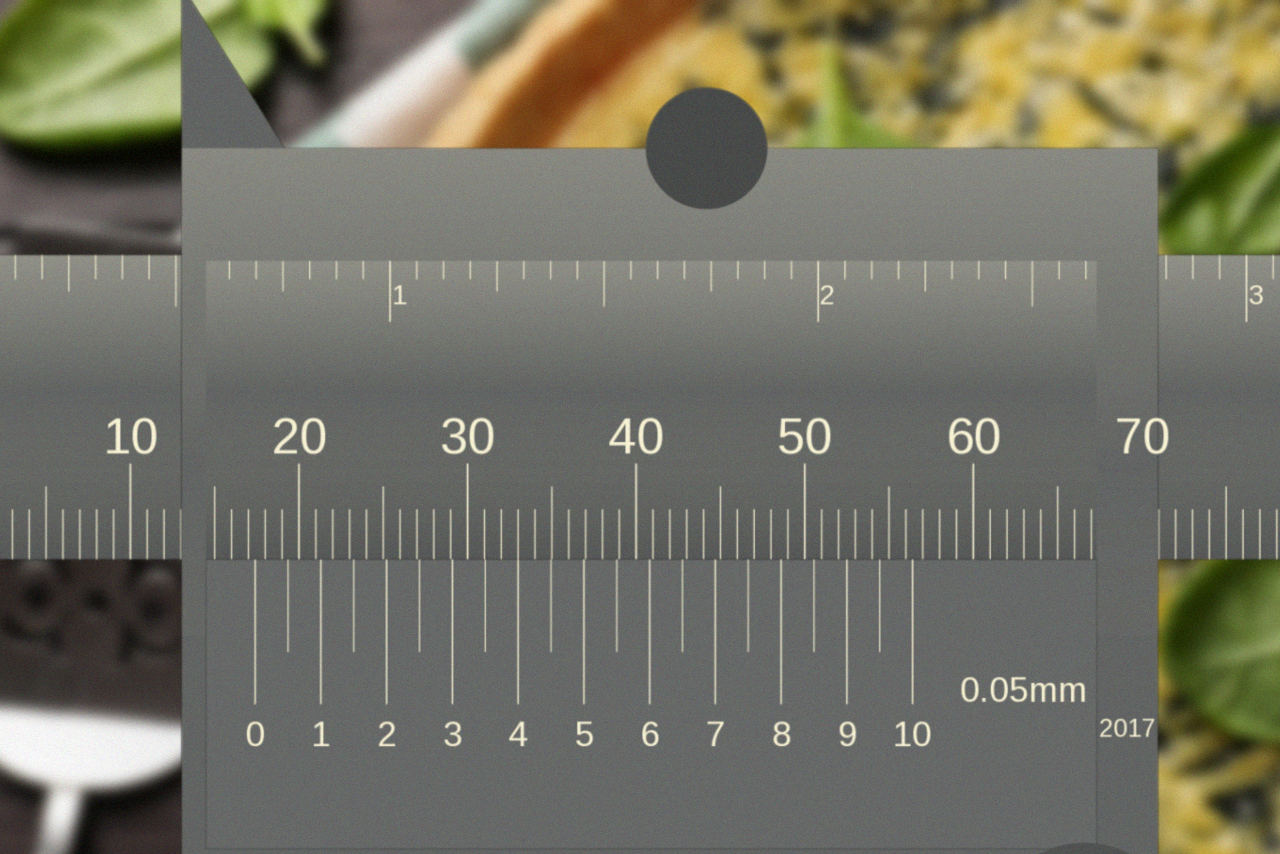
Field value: 17.4 mm
